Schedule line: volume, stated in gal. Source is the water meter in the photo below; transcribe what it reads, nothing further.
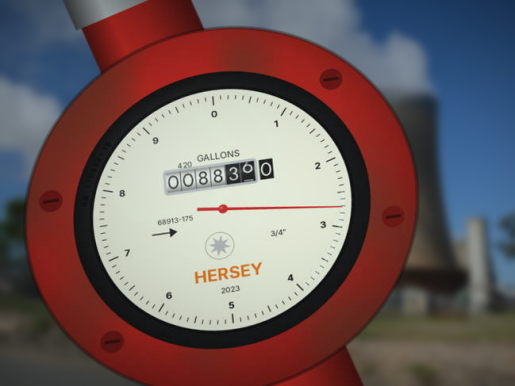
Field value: 88362.7 gal
